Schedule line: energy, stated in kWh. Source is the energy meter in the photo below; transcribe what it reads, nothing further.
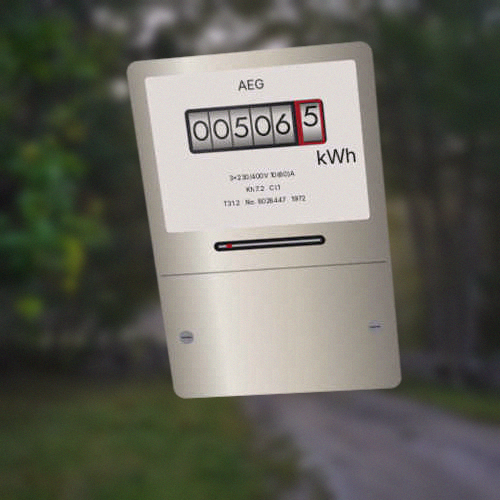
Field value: 506.5 kWh
